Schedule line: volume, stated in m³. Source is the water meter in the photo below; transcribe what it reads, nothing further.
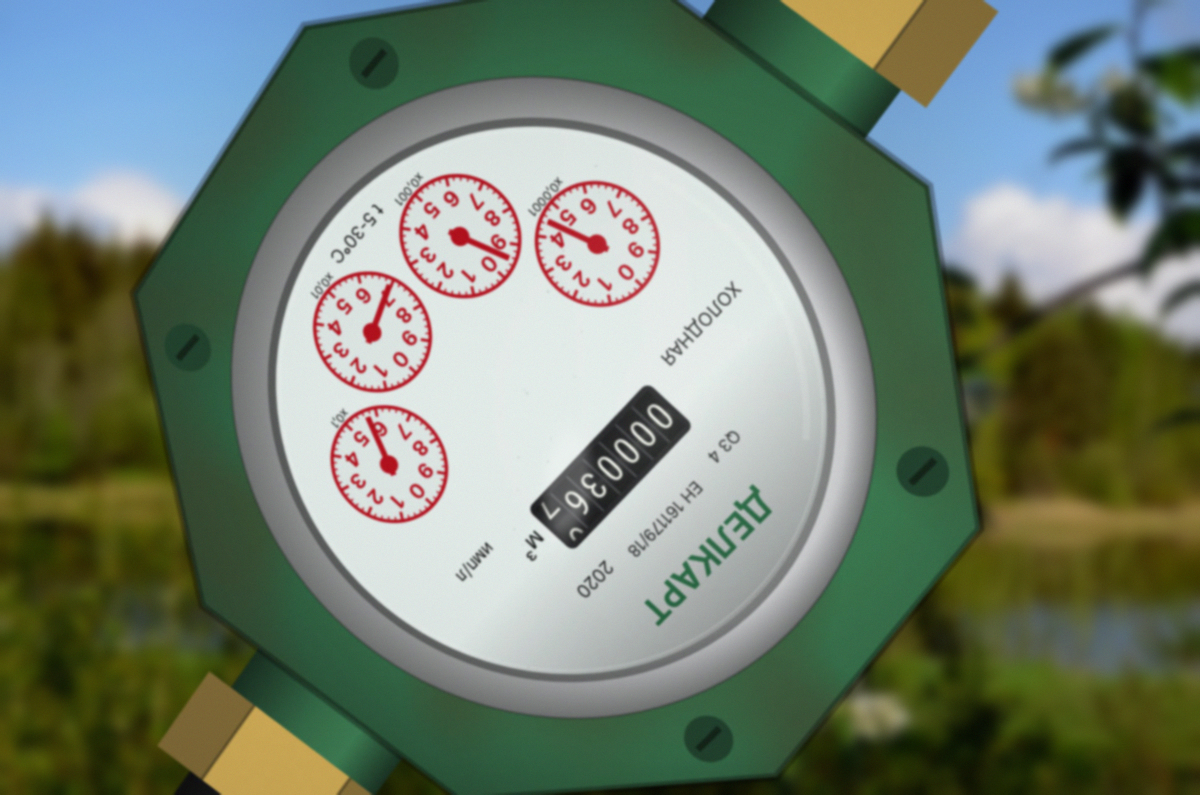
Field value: 366.5694 m³
